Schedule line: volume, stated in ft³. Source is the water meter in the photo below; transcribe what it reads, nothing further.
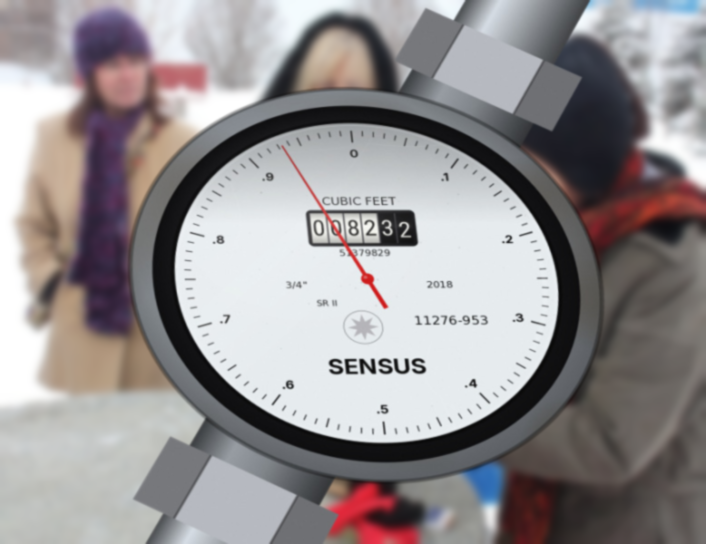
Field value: 8231.93 ft³
